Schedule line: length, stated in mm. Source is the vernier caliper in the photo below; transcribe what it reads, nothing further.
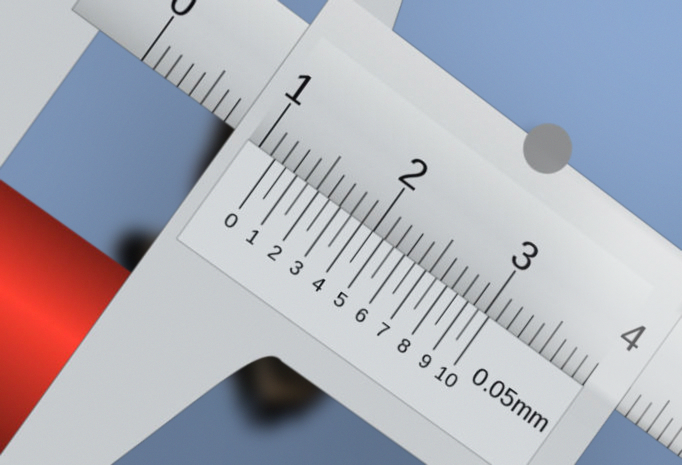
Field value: 11.4 mm
